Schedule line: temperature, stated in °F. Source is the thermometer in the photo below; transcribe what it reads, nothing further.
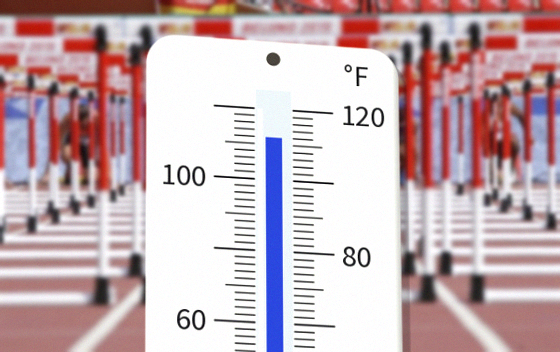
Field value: 112 °F
